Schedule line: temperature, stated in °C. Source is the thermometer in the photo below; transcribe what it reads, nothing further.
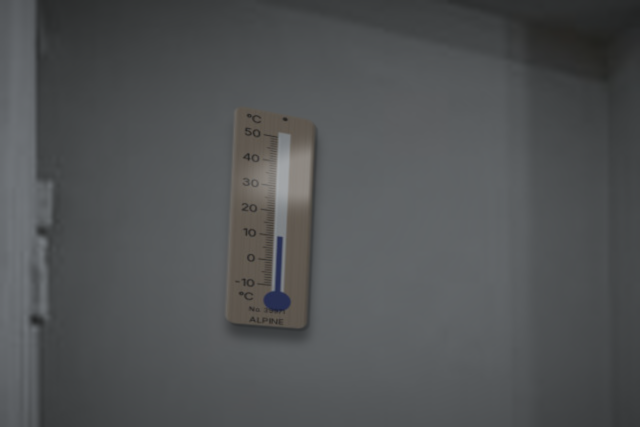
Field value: 10 °C
